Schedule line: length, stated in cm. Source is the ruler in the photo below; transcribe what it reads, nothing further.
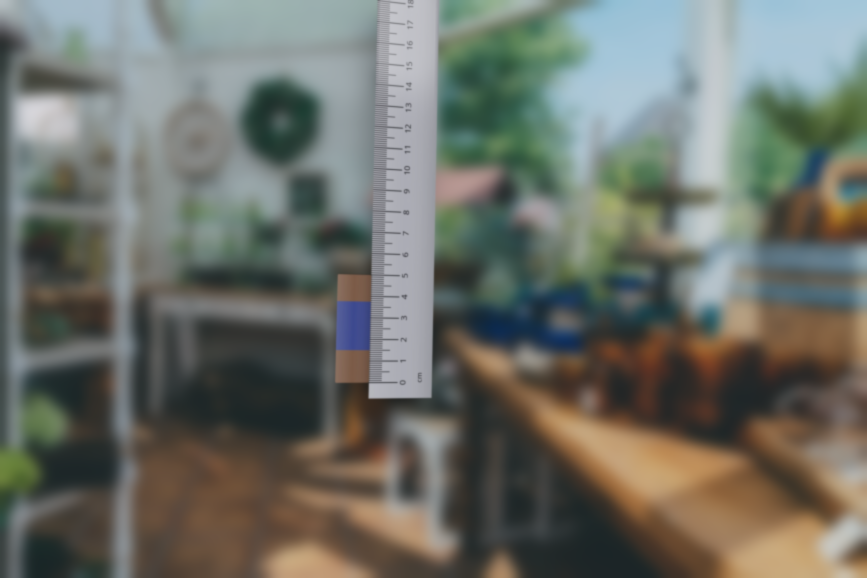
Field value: 5 cm
